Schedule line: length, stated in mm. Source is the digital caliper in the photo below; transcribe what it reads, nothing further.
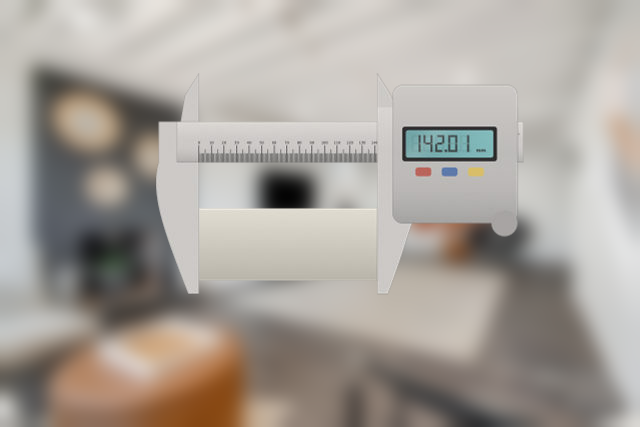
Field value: 142.01 mm
